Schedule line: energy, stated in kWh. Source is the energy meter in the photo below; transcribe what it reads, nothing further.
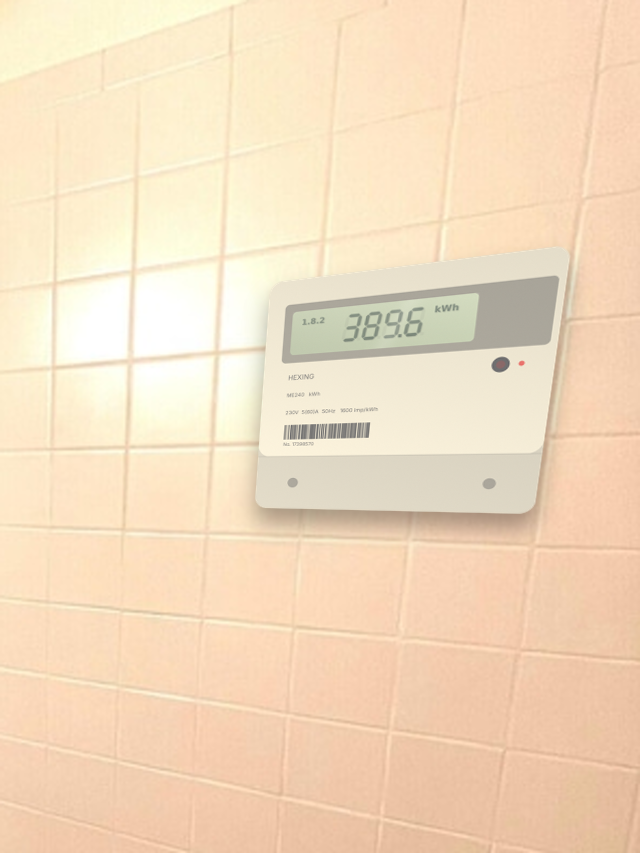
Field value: 389.6 kWh
